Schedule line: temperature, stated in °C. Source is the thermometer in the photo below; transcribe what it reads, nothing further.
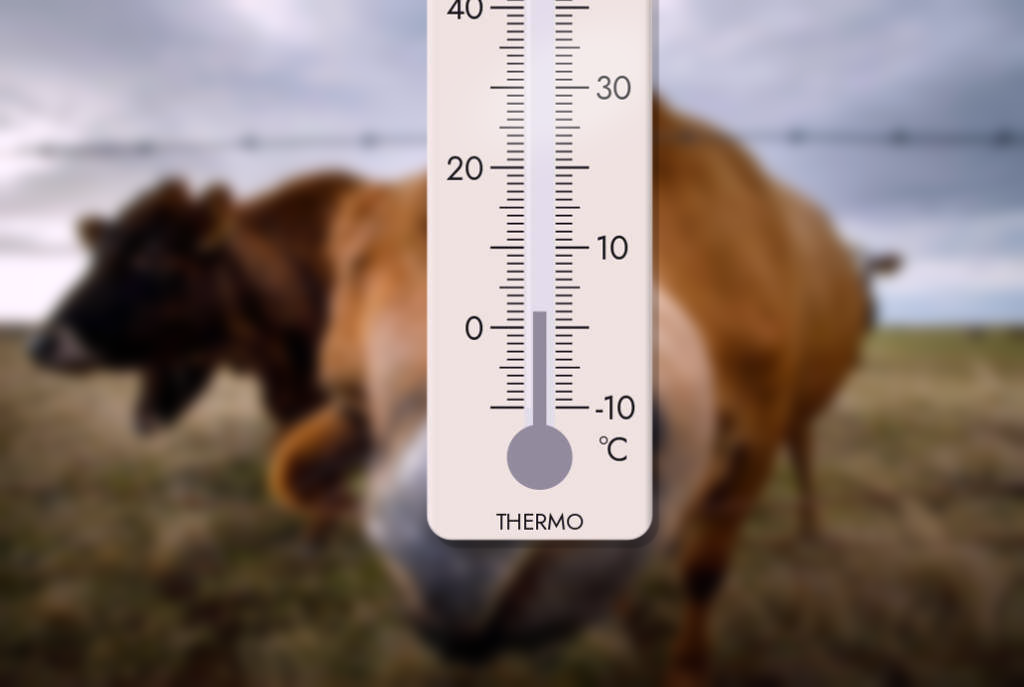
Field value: 2 °C
